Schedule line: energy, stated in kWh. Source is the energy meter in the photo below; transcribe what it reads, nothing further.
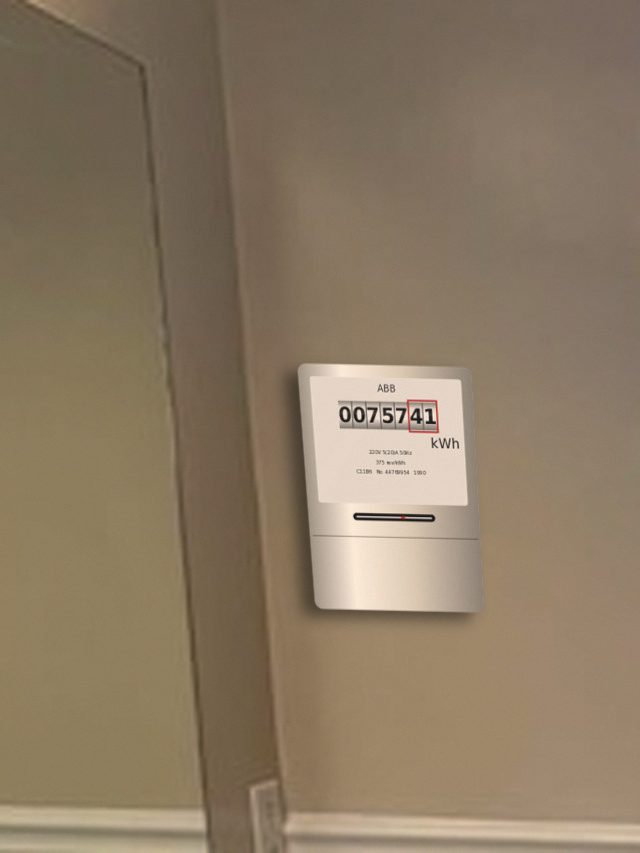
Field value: 757.41 kWh
